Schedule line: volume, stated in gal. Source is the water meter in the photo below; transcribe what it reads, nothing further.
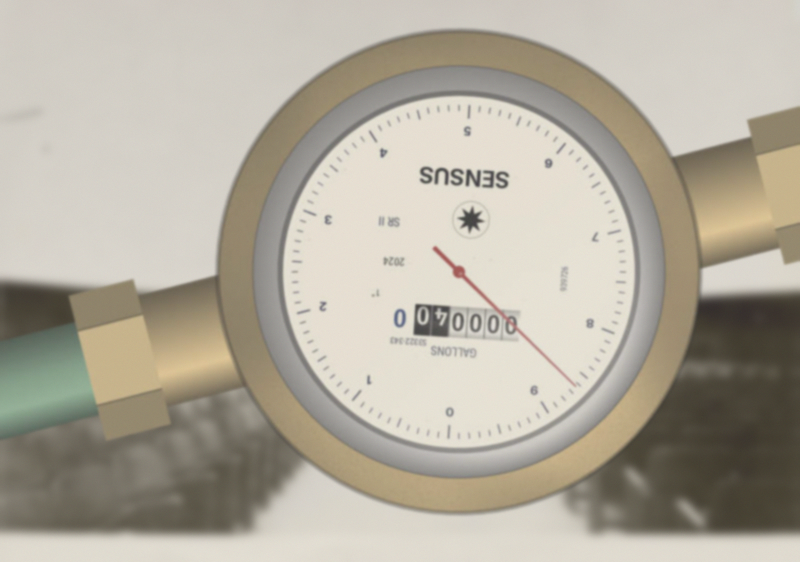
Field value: 398.6 gal
